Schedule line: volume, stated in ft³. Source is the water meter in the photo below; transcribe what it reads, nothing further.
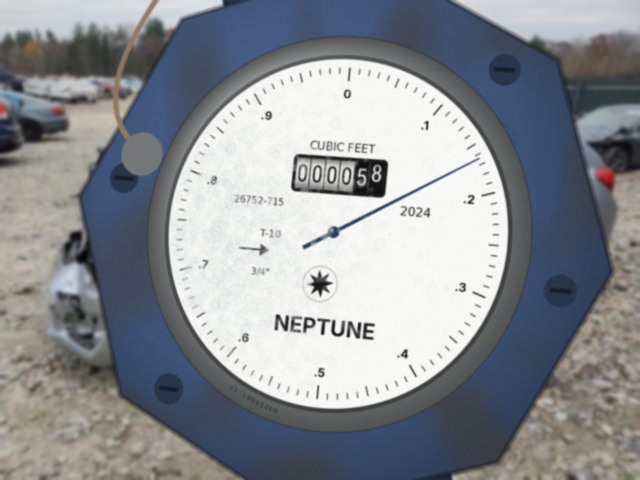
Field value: 58.16 ft³
